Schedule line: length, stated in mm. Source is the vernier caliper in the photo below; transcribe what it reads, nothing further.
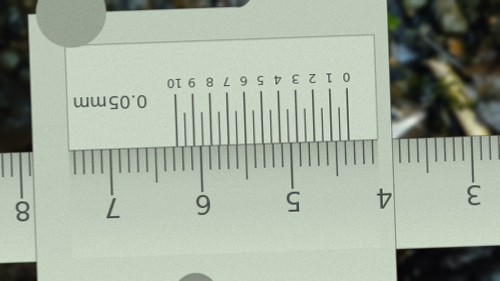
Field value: 43.6 mm
